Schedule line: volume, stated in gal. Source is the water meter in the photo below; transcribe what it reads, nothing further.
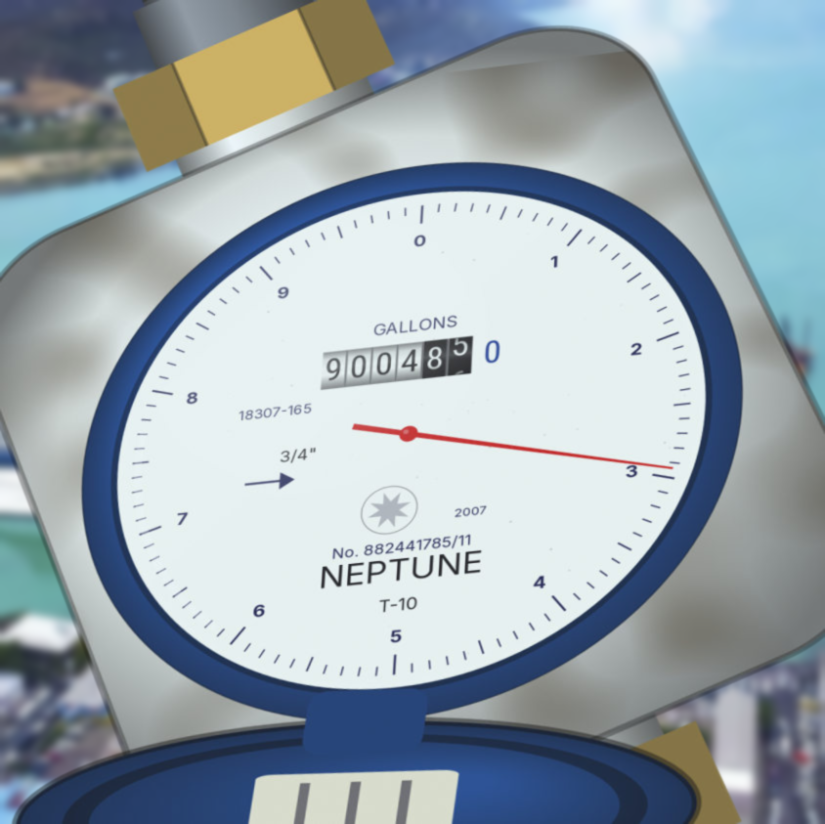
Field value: 9004852.9 gal
